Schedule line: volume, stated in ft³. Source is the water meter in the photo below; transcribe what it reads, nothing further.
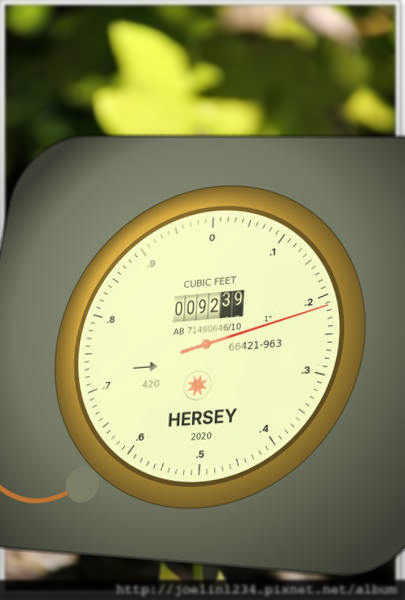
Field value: 9239.21 ft³
